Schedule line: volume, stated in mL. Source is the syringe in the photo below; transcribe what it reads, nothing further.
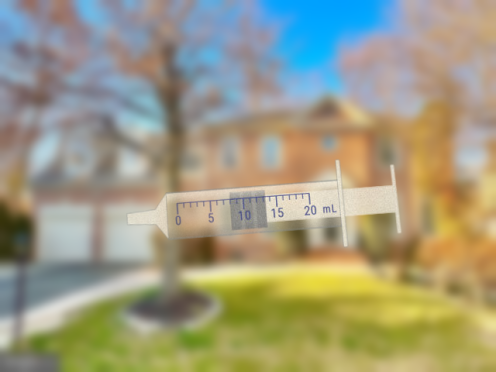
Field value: 8 mL
